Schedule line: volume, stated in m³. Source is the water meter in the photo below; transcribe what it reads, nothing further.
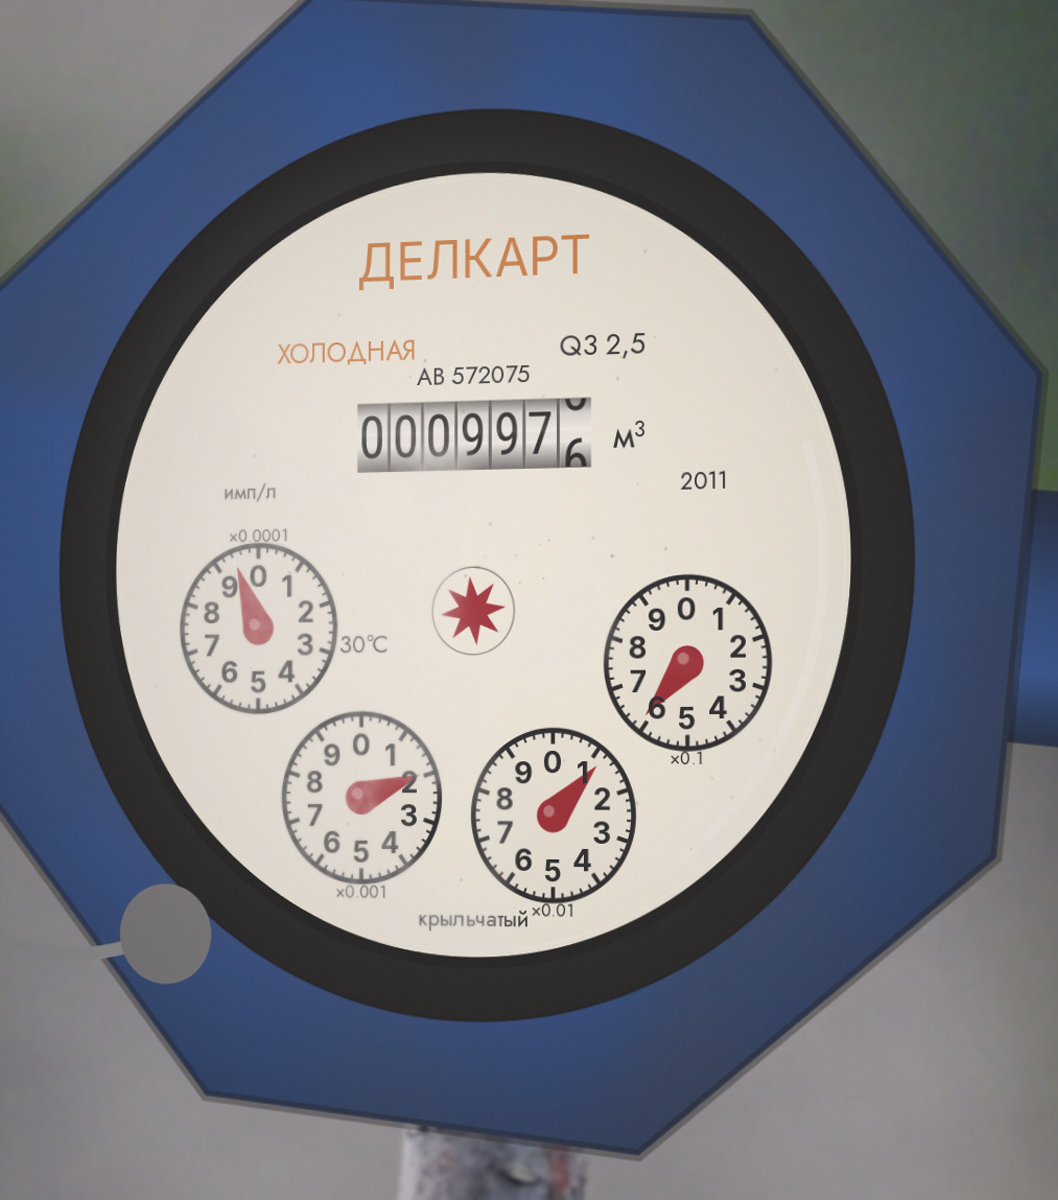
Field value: 9975.6119 m³
